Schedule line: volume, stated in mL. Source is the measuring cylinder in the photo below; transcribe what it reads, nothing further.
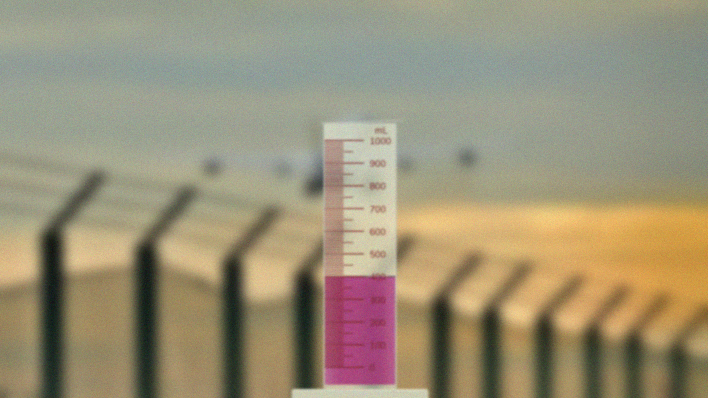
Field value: 400 mL
